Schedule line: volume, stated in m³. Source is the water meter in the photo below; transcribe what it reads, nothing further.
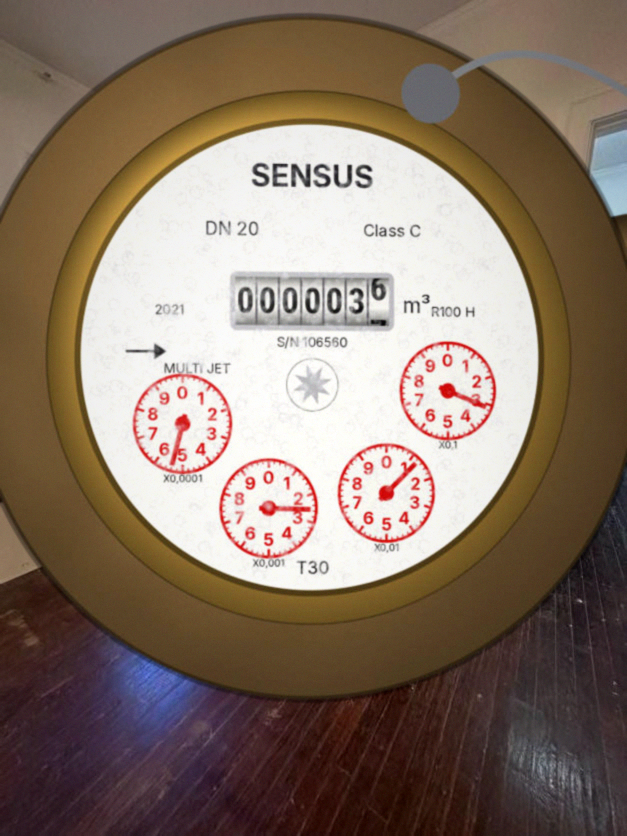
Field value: 36.3125 m³
